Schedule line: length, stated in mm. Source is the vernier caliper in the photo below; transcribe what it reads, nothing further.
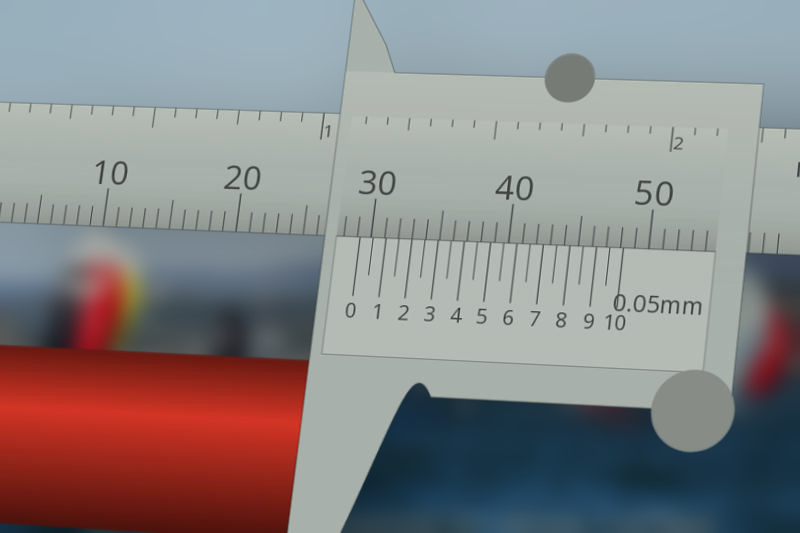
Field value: 29.2 mm
